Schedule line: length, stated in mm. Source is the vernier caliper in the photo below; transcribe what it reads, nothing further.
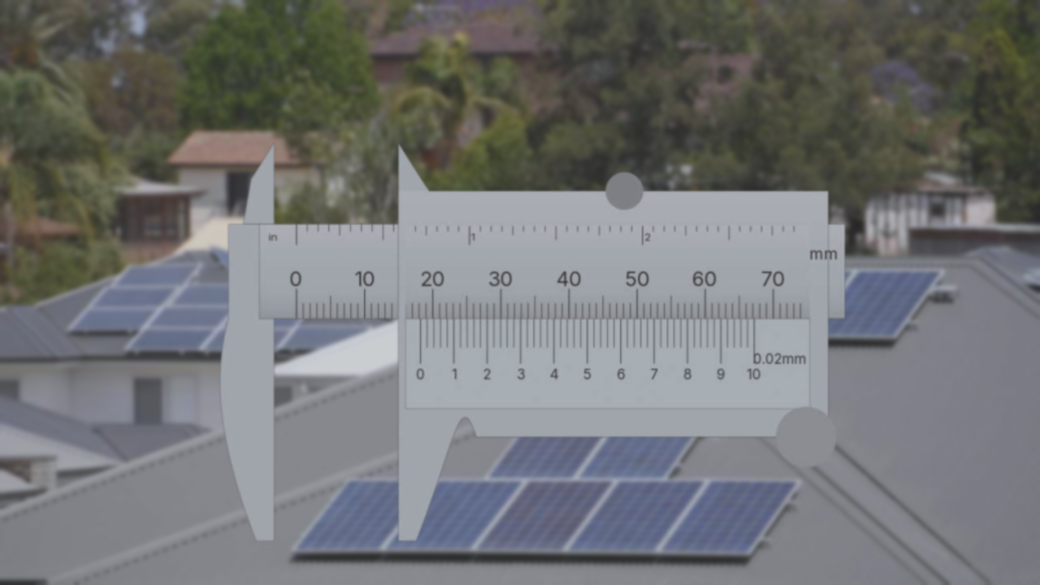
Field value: 18.2 mm
